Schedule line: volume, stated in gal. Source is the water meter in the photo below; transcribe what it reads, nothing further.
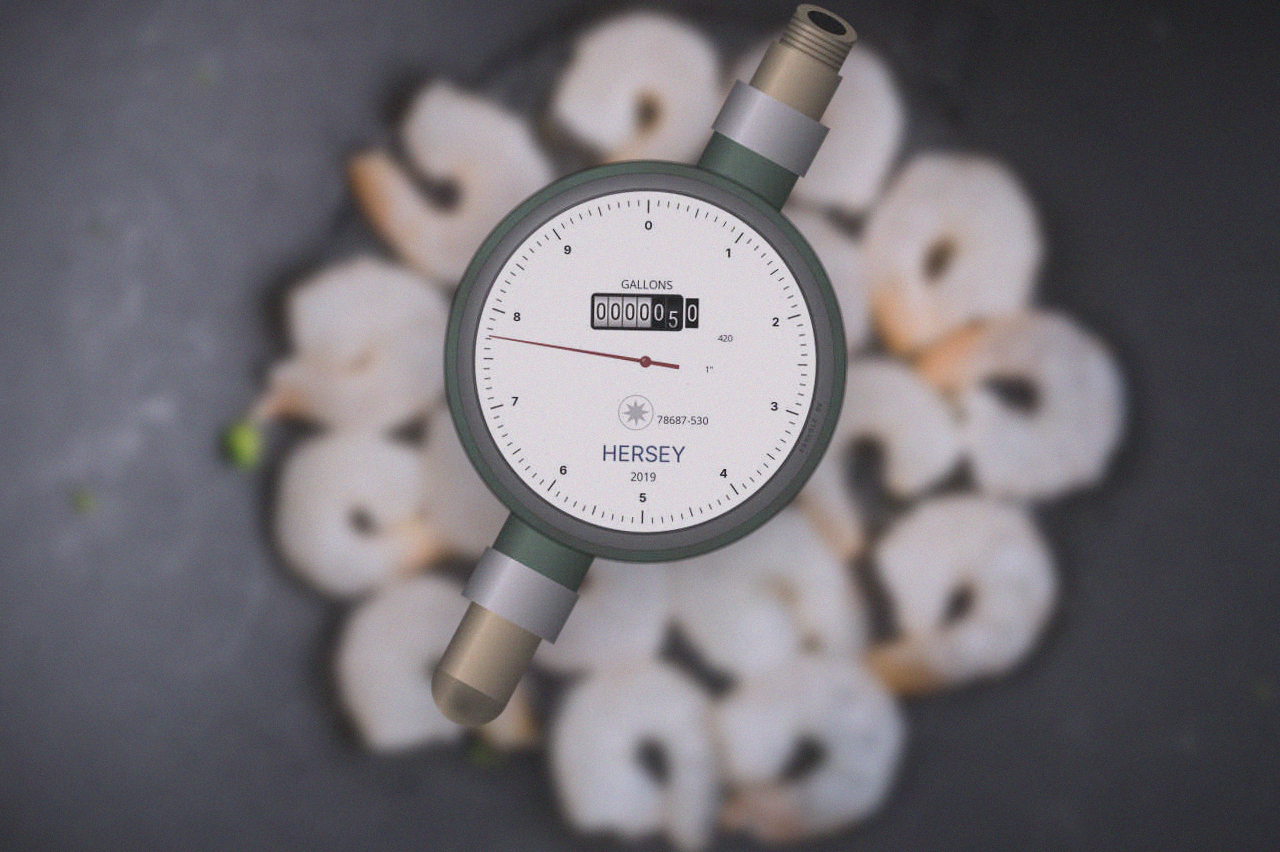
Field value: 47.7 gal
